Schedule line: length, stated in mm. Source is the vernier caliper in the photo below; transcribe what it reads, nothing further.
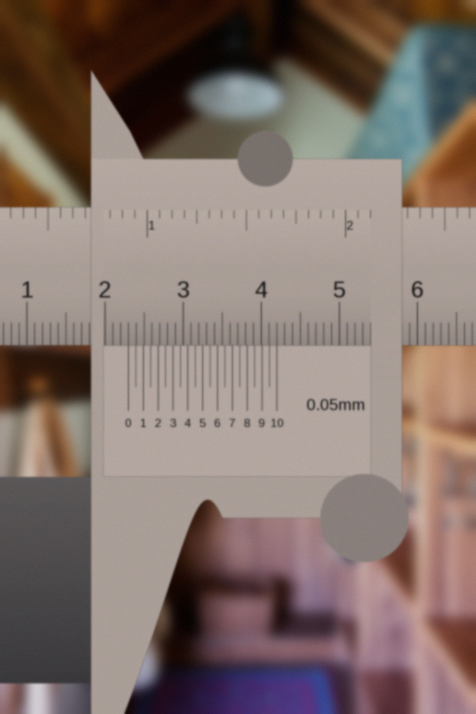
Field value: 23.0 mm
